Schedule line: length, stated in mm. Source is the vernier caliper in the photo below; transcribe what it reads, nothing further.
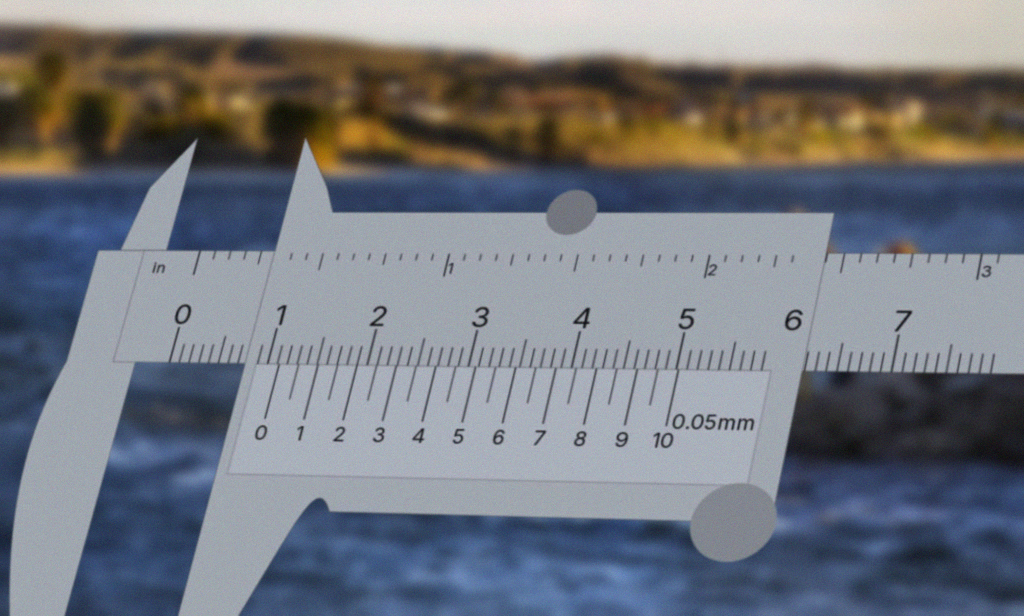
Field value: 11.2 mm
